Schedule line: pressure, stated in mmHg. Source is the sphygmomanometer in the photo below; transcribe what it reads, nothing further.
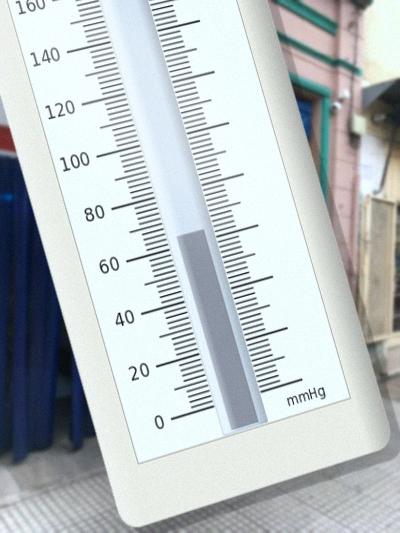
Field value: 64 mmHg
